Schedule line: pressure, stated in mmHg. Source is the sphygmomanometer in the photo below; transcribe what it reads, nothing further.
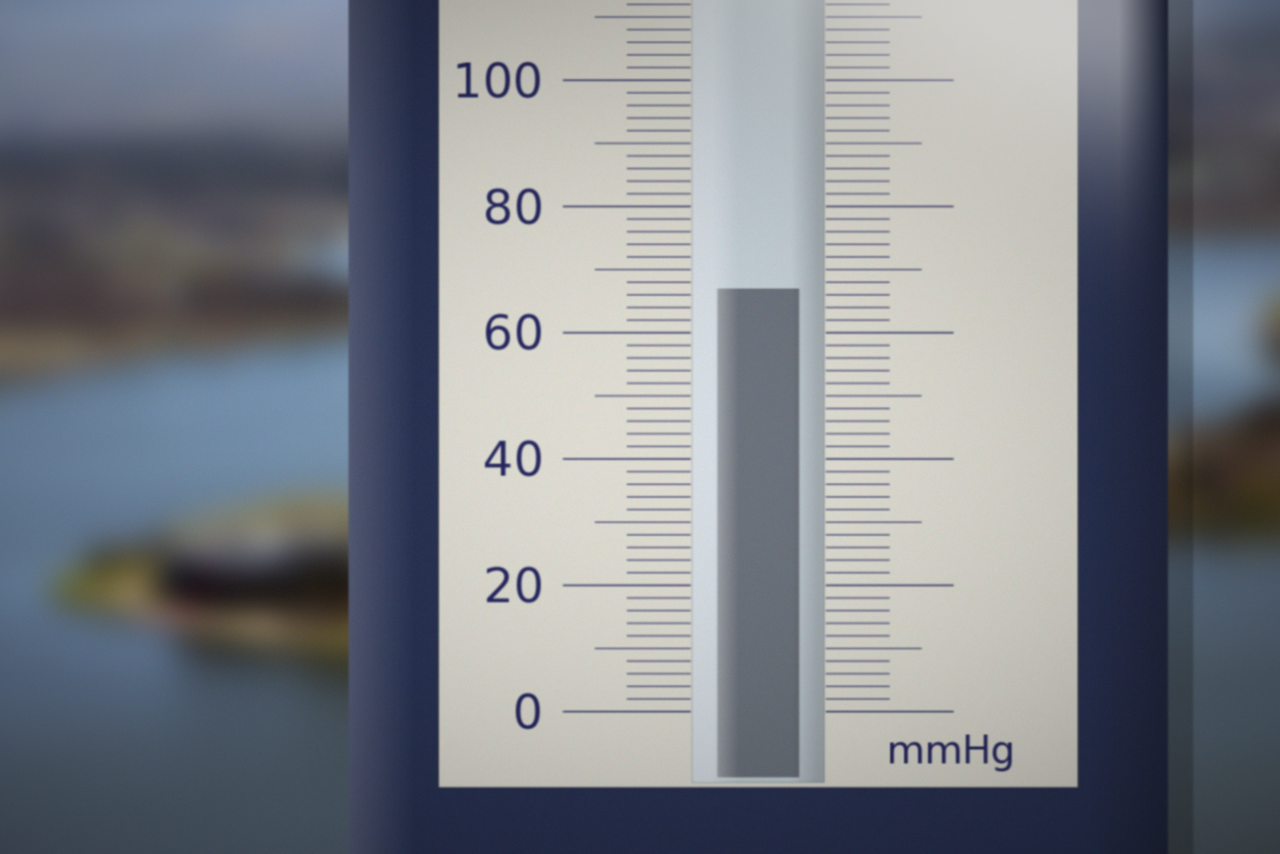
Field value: 67 mmHg
